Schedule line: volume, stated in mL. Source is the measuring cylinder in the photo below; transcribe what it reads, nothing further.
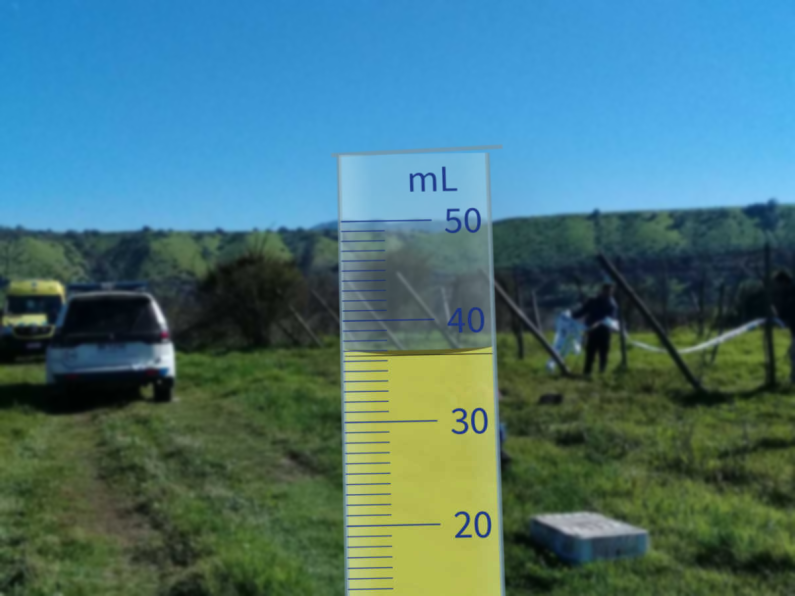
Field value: 36.5 mL
